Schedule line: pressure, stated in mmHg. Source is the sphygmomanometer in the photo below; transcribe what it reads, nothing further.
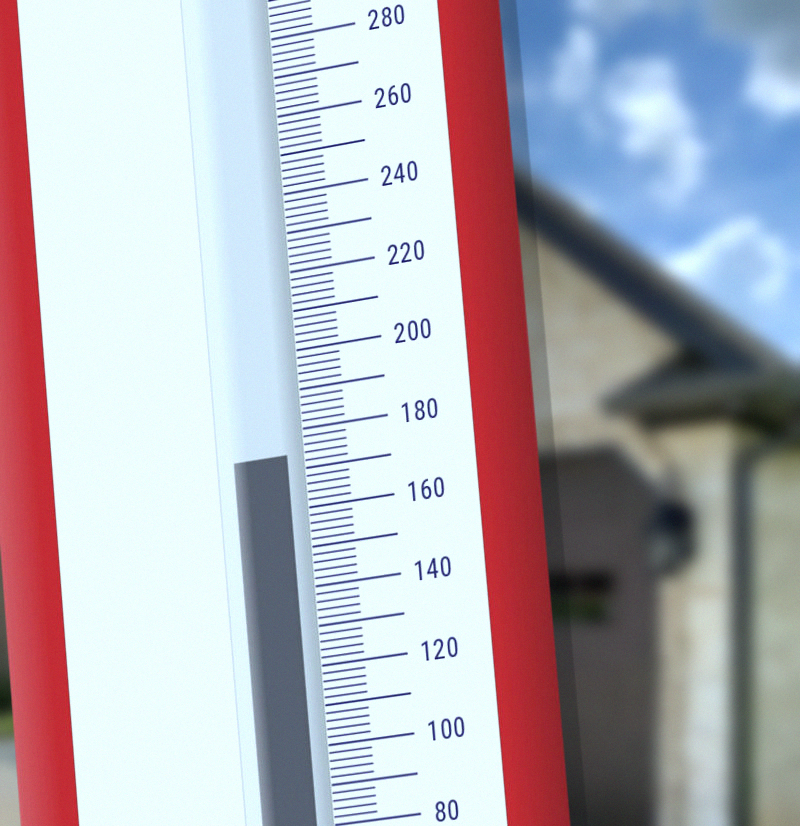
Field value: 174 mmHg
